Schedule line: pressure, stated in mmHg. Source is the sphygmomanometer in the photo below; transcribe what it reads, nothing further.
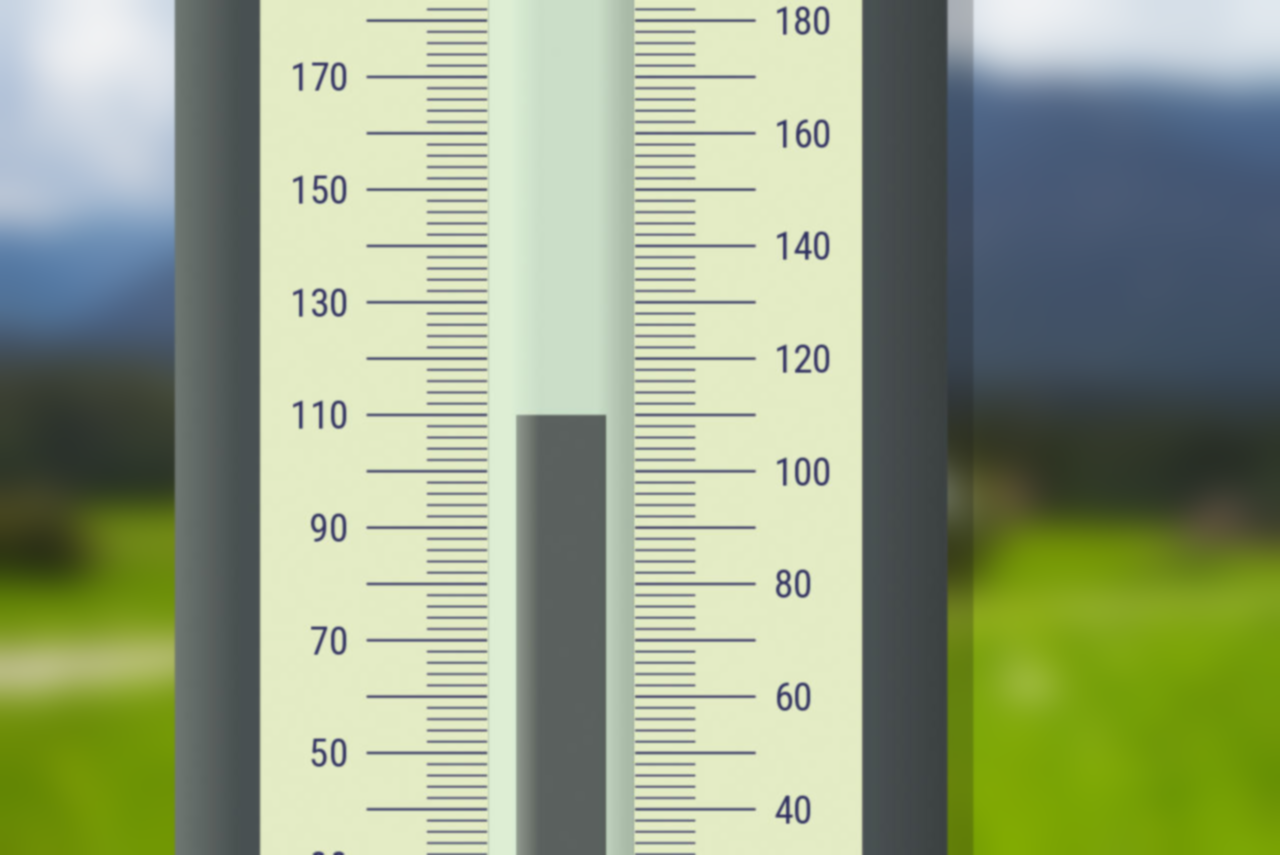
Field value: 110 mmHg
